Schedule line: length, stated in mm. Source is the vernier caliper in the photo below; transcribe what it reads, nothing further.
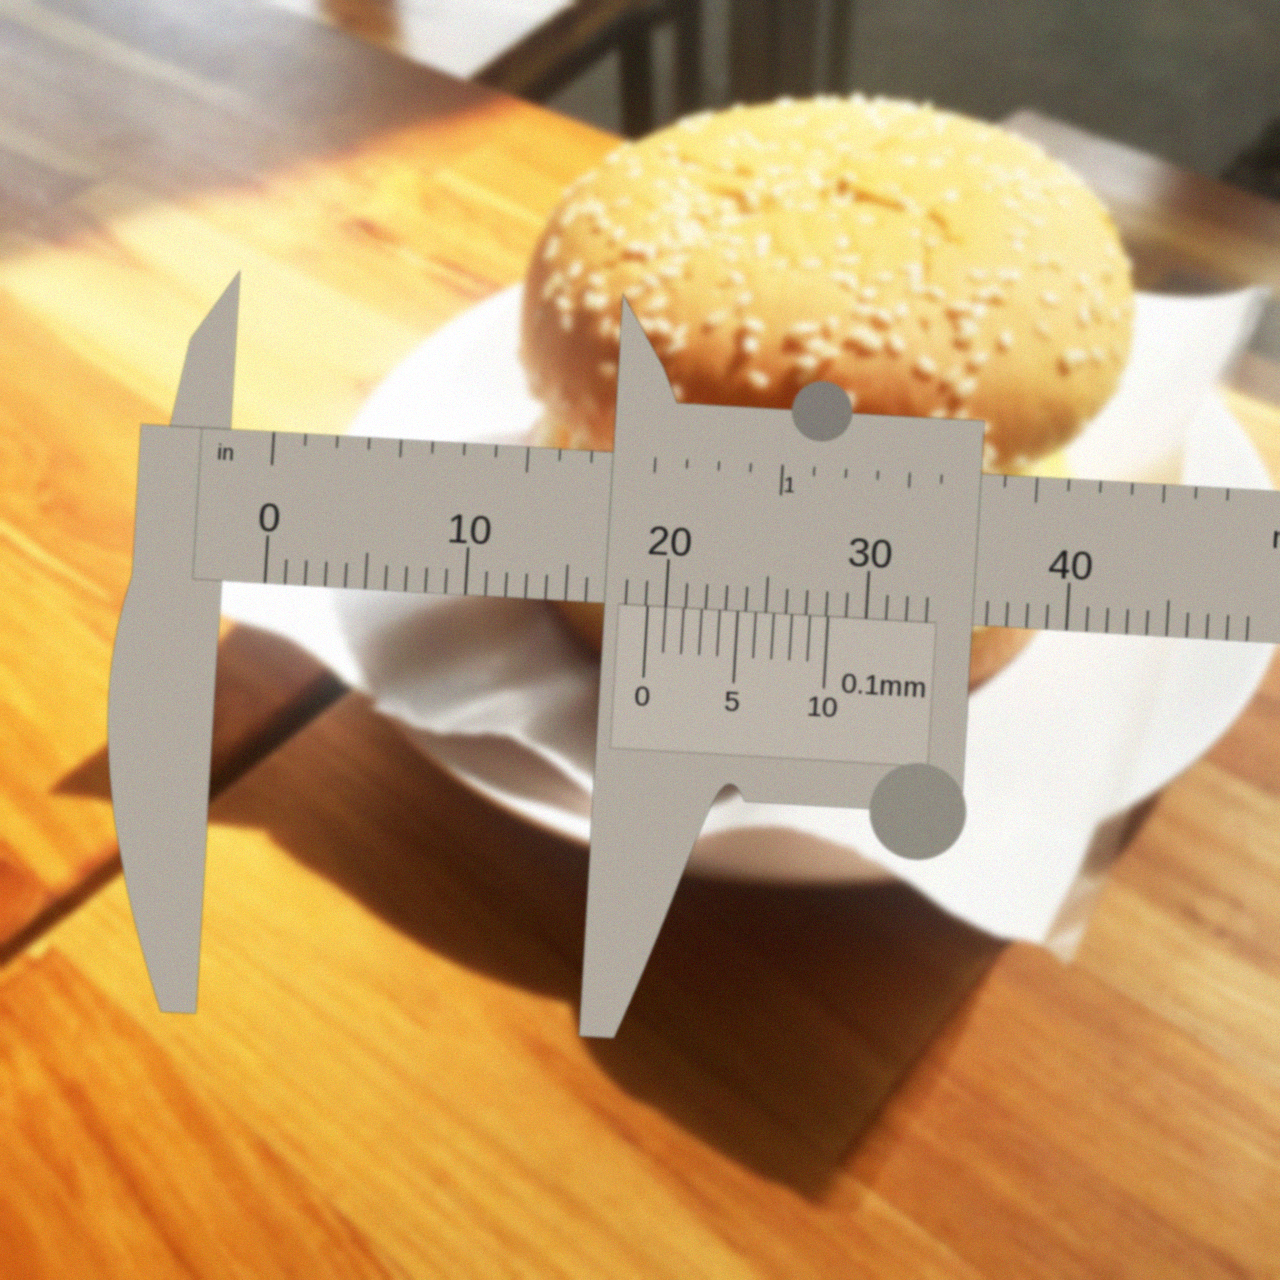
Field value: 19.1 mm
